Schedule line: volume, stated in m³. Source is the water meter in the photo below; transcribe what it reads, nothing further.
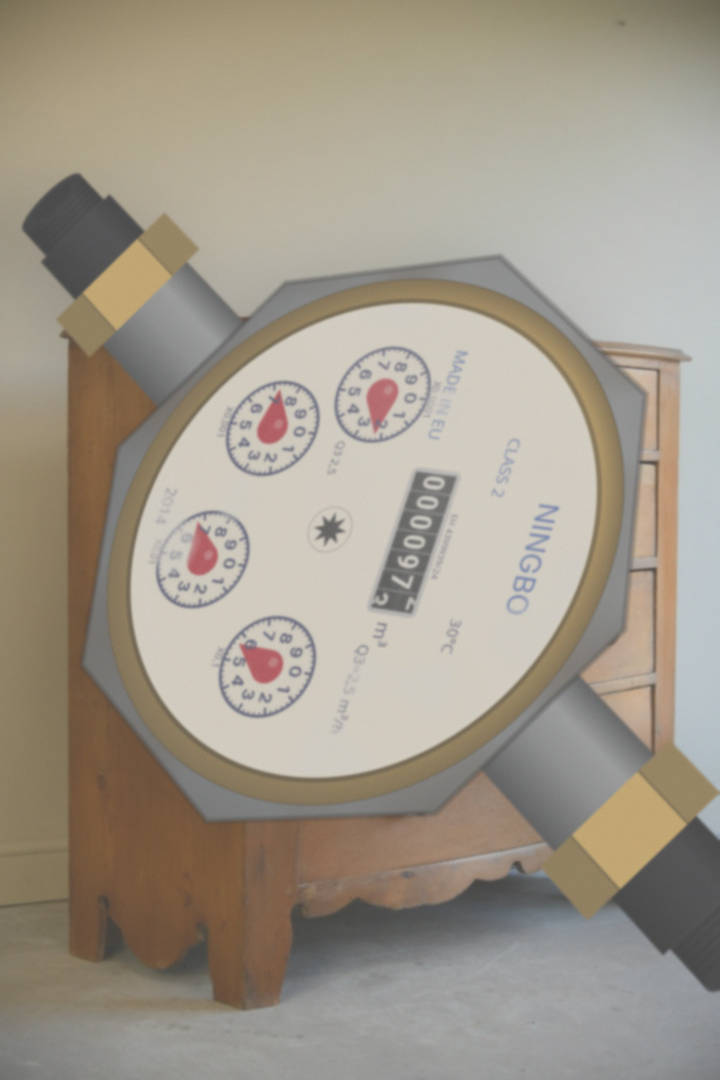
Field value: 972.5672 m³
